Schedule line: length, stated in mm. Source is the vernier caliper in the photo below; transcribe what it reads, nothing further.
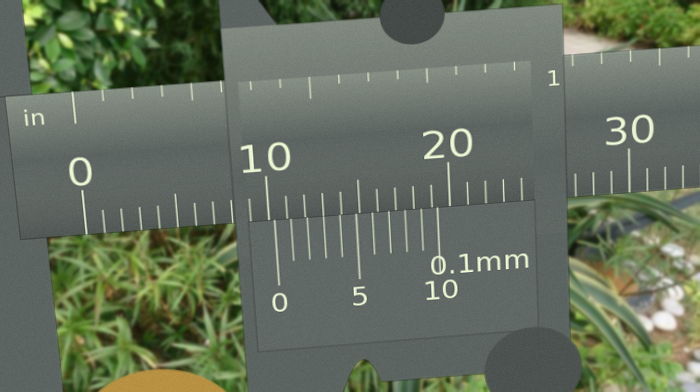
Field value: 10.3 mm
